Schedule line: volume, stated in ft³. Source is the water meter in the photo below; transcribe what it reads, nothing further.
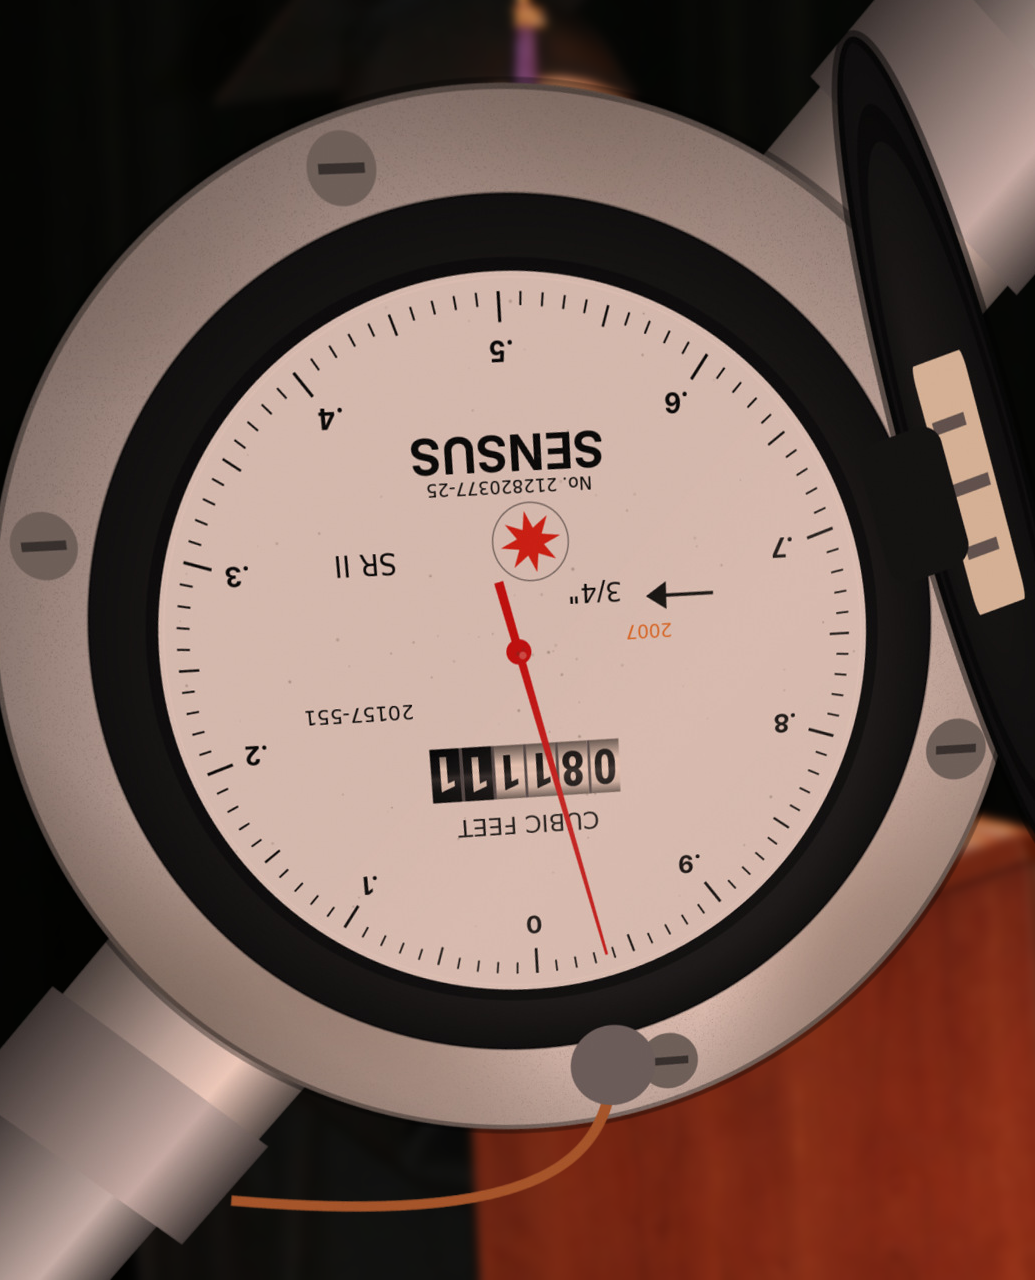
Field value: 81110.96 ft³
